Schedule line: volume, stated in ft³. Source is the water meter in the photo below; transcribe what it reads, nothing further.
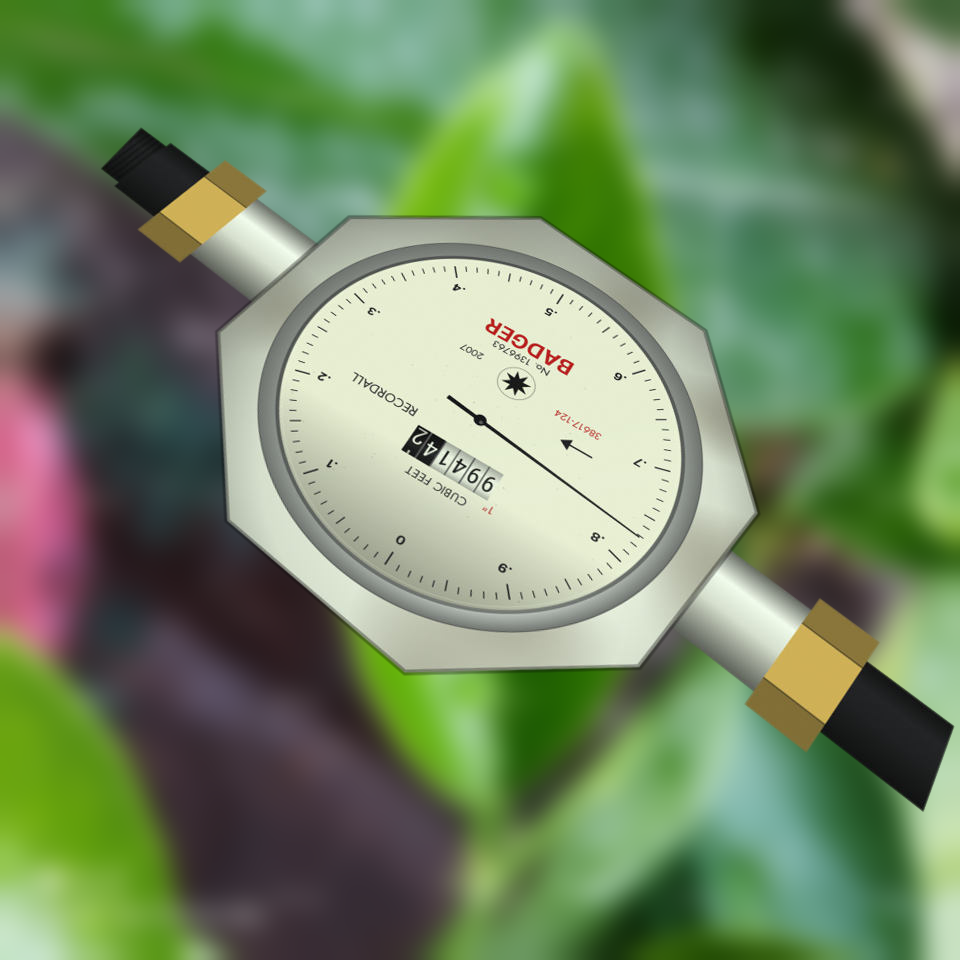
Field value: 994141.77 ft³
